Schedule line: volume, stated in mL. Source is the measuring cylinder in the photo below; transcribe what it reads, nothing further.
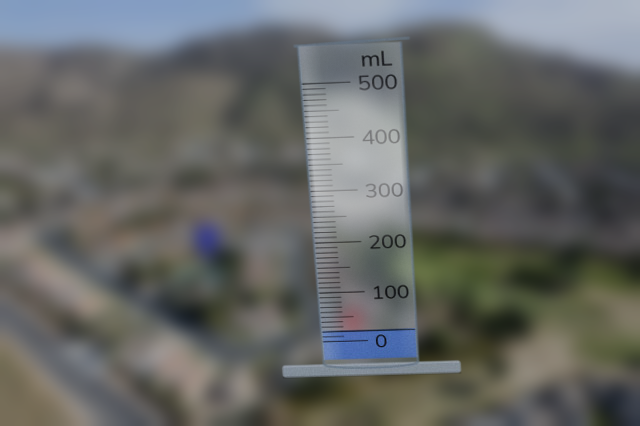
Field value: 20 mL
